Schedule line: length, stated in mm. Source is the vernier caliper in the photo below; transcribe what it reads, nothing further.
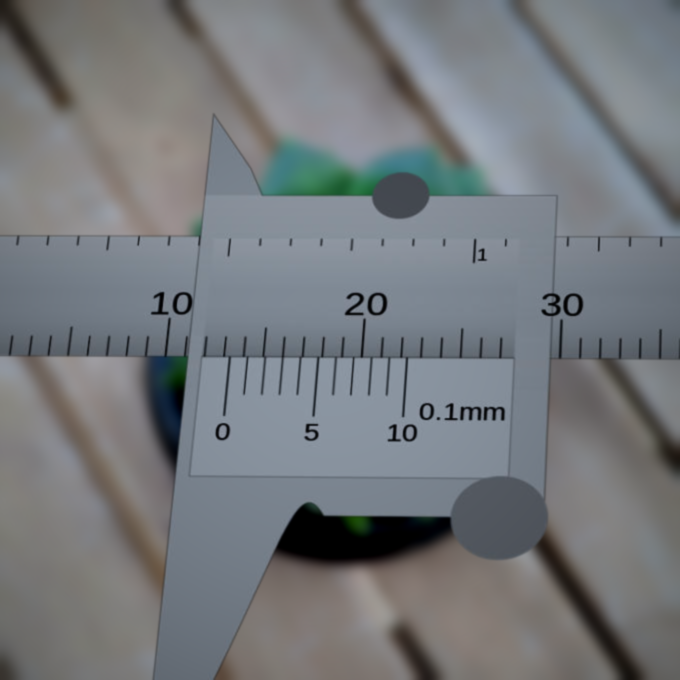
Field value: 13.3 mm
